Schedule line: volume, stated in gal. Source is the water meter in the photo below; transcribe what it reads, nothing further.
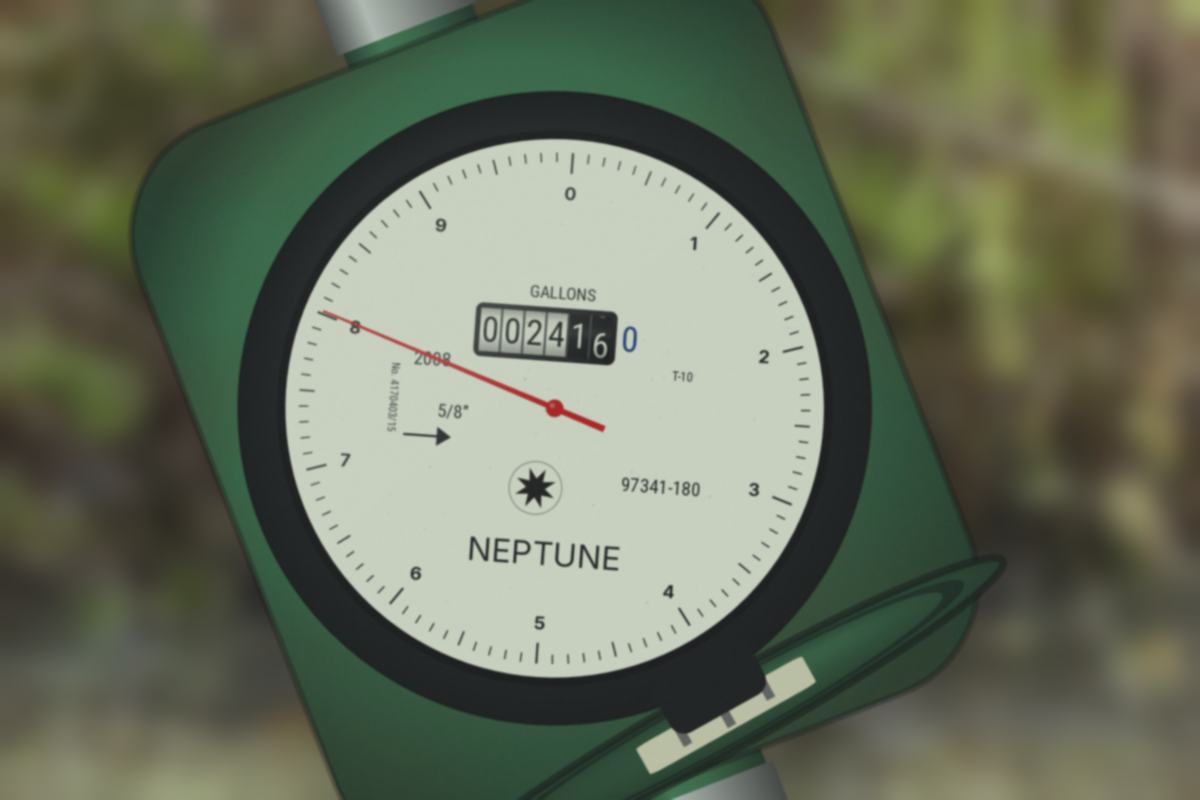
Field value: 24158.0 gal
